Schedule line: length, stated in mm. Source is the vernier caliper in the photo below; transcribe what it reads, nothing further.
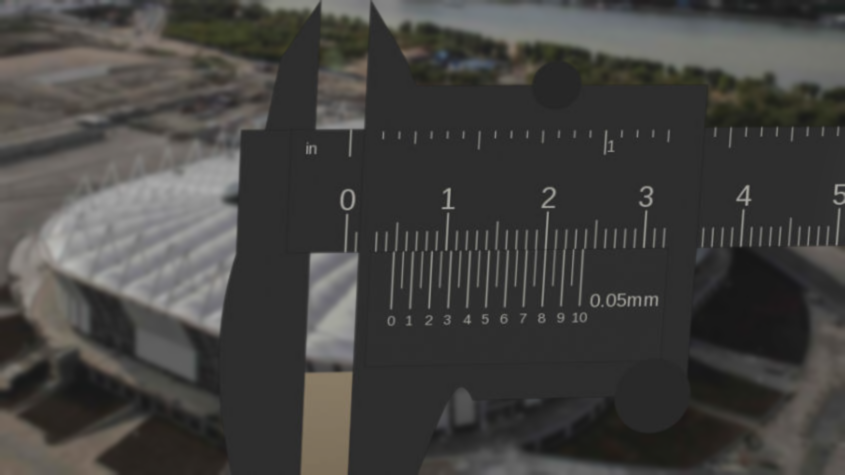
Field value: 4.8 mm
